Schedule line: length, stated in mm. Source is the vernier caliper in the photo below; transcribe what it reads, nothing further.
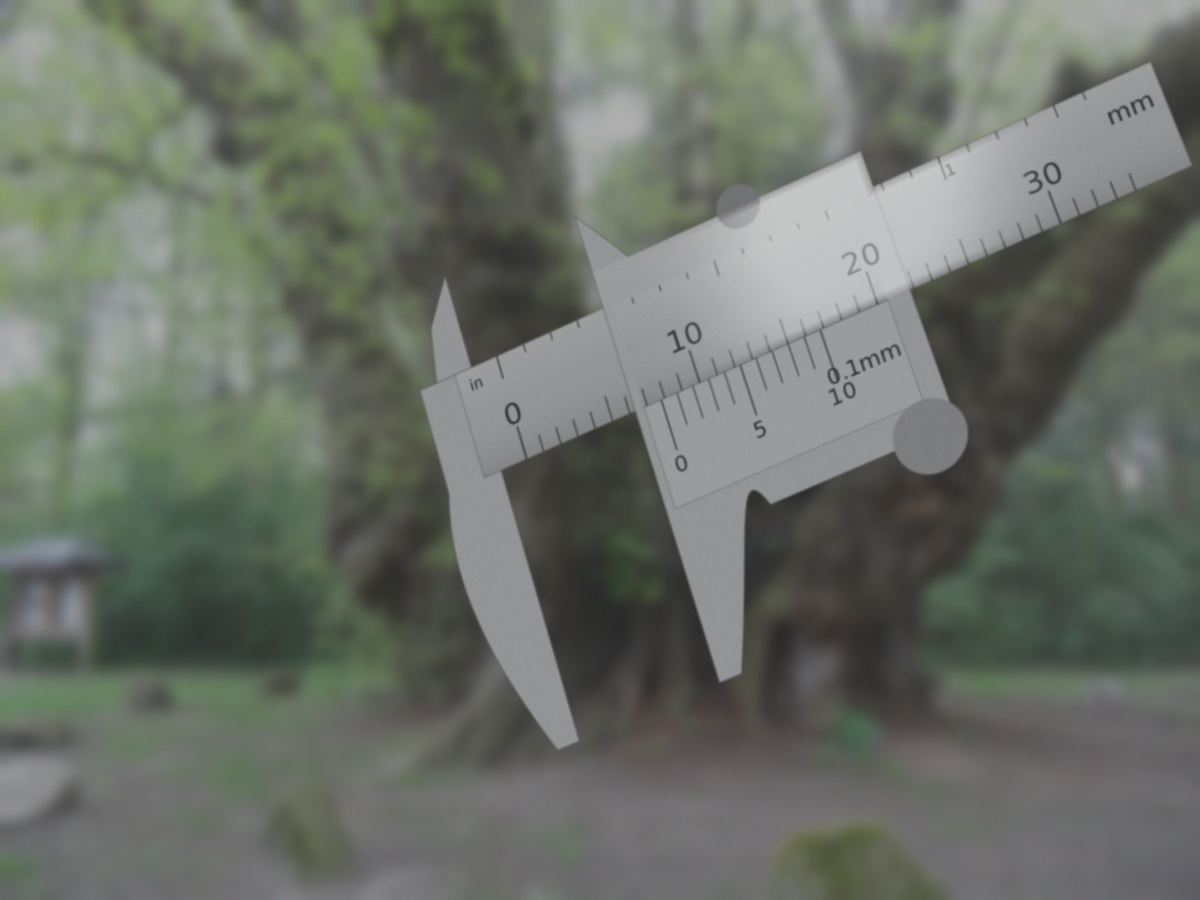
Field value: 7.8 mm
